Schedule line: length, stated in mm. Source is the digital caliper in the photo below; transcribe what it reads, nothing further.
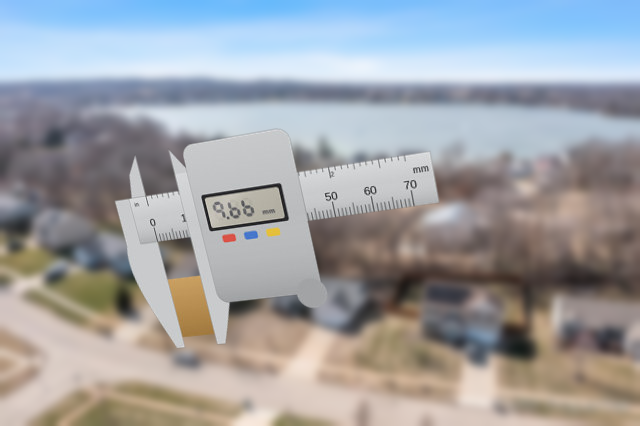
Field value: 9.66 mm
